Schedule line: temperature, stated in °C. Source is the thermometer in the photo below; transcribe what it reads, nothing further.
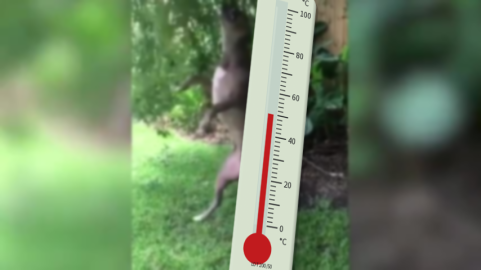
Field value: 50 °C
